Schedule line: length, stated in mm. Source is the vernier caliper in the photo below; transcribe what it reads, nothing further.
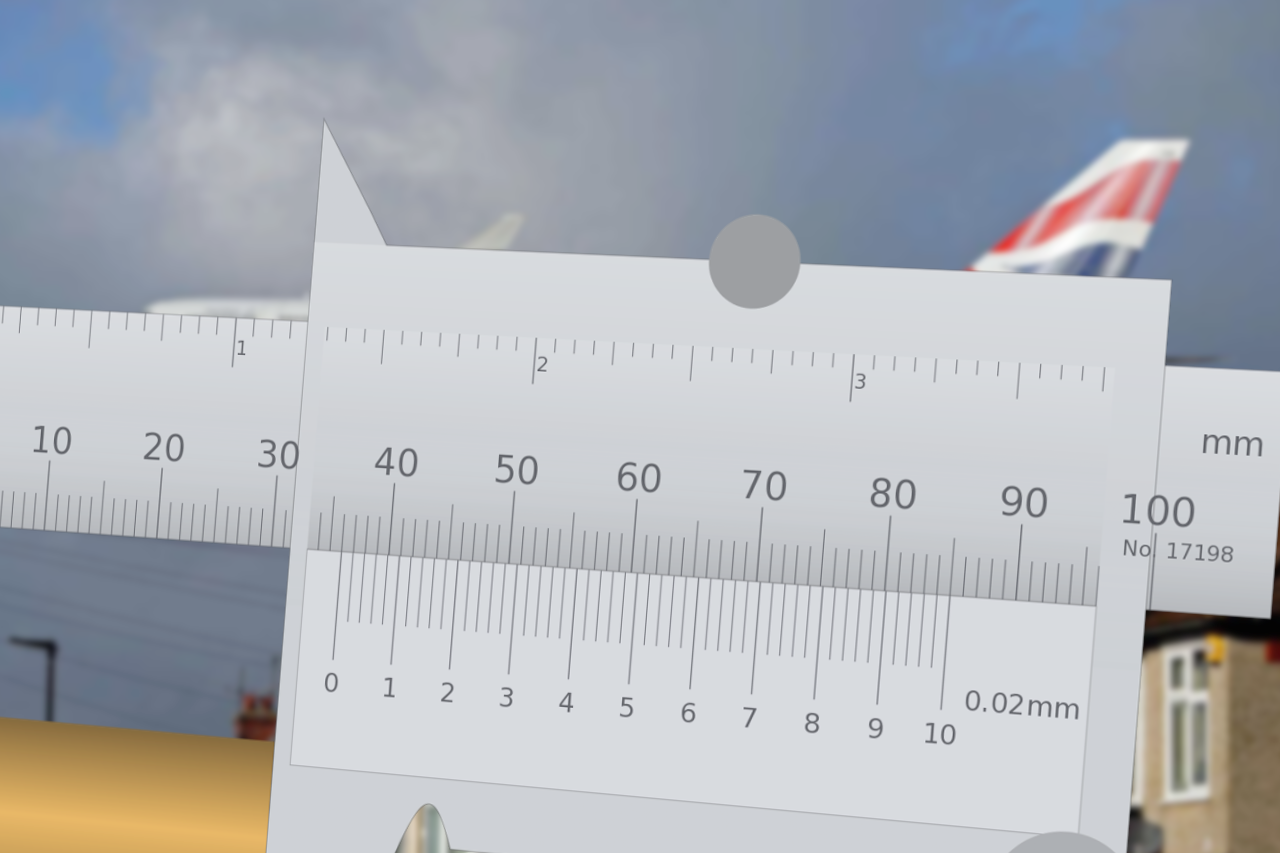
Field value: 36.0 mm
